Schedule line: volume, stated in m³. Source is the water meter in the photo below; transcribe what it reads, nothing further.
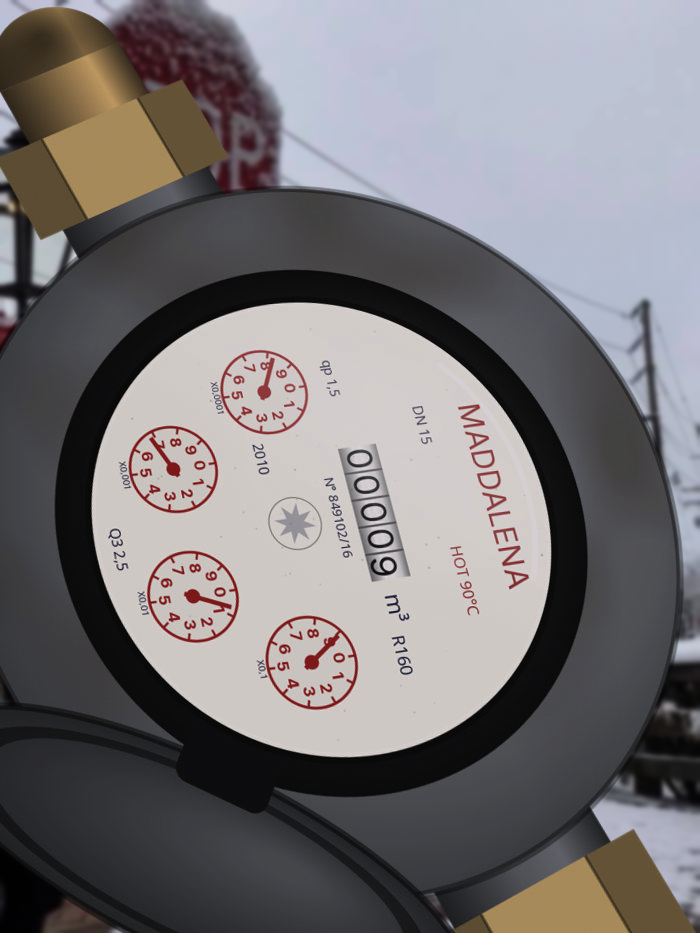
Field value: 8.9068 m³
